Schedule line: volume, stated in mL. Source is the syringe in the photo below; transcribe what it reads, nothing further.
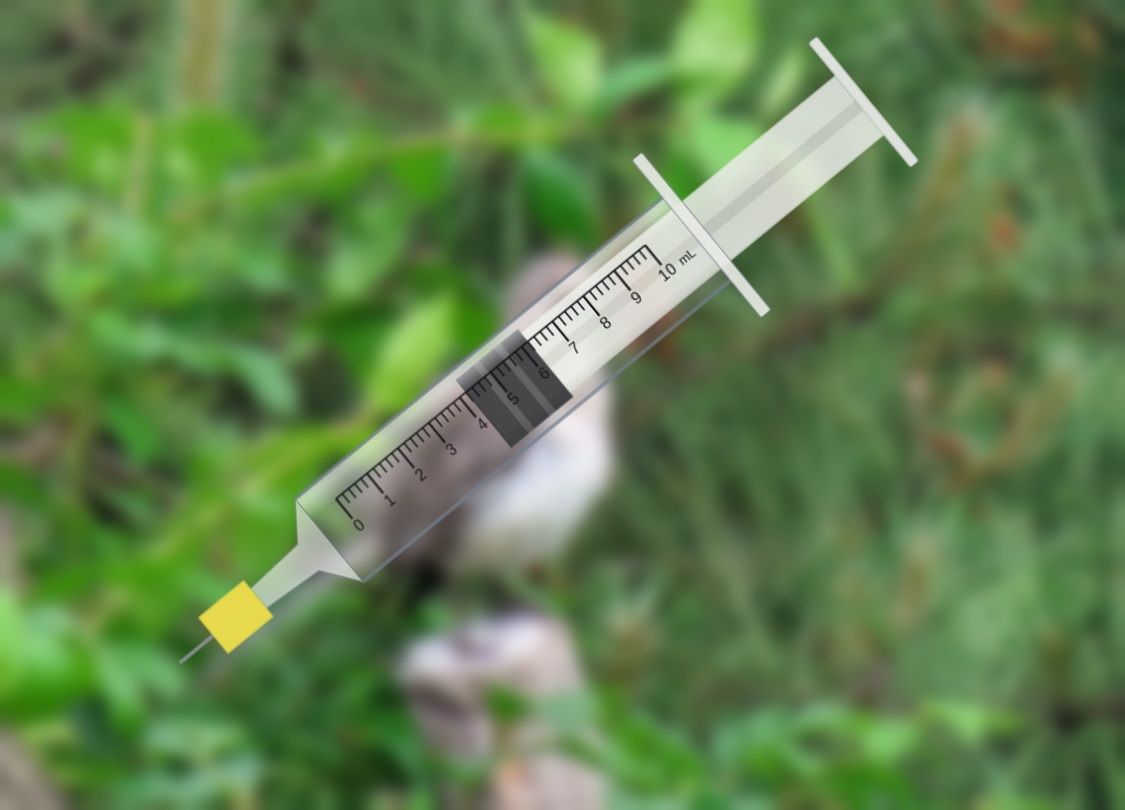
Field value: 4.2 mL
